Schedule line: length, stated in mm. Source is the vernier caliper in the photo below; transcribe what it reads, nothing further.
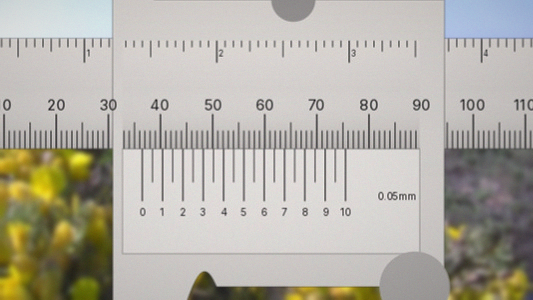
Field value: 36.5 mm
